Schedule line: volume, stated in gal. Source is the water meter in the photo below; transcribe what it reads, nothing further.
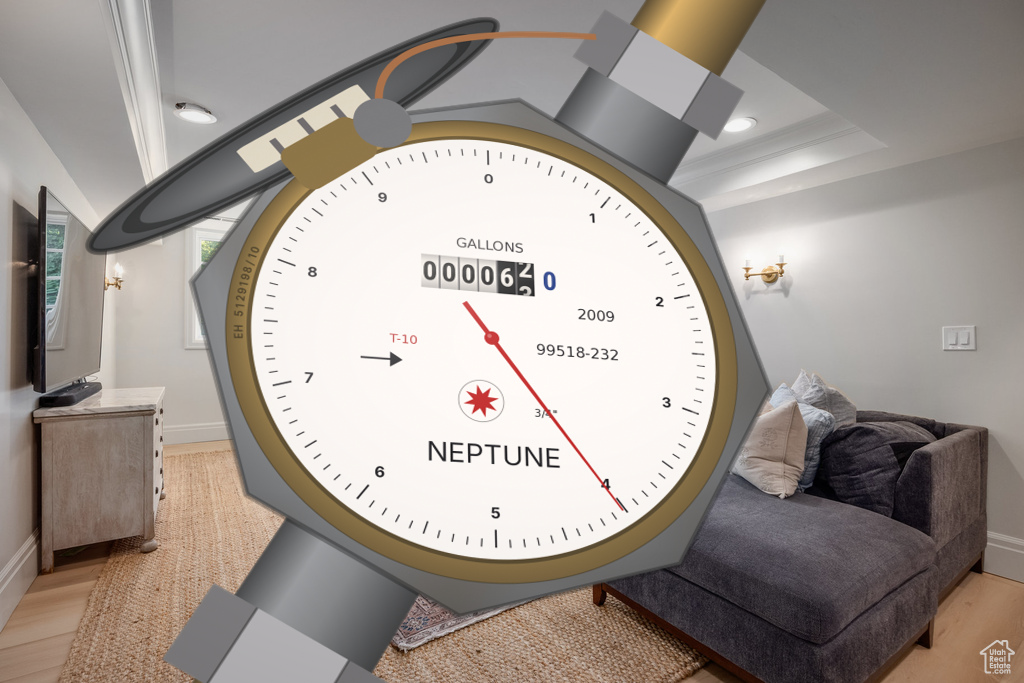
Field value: 624.0 gal
